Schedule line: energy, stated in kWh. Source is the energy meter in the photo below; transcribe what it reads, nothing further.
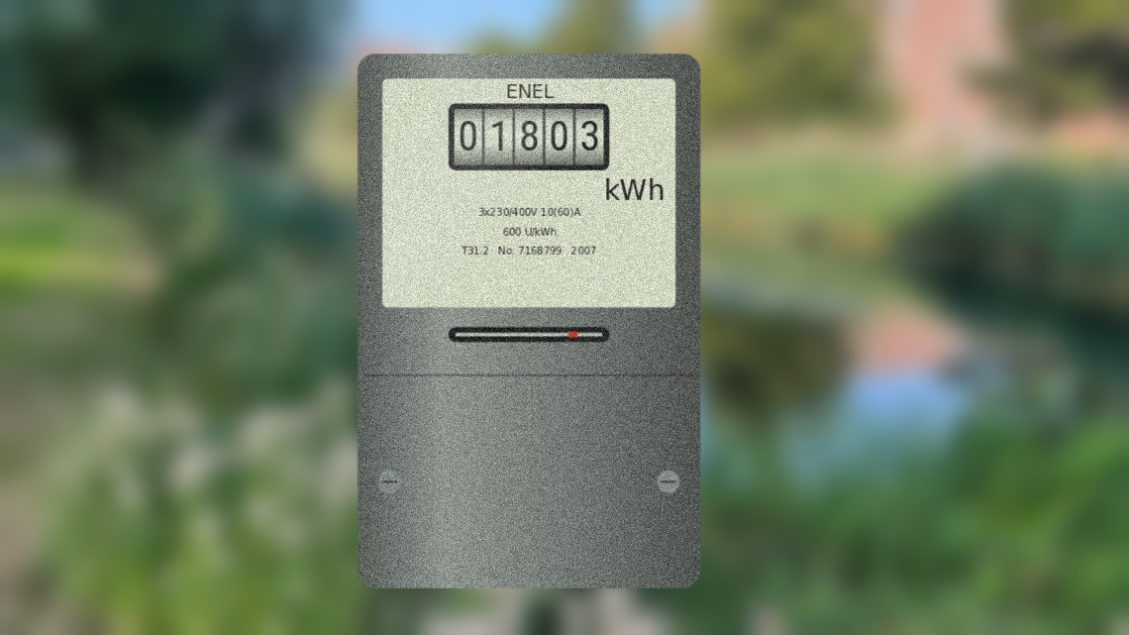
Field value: 1803 kWh
